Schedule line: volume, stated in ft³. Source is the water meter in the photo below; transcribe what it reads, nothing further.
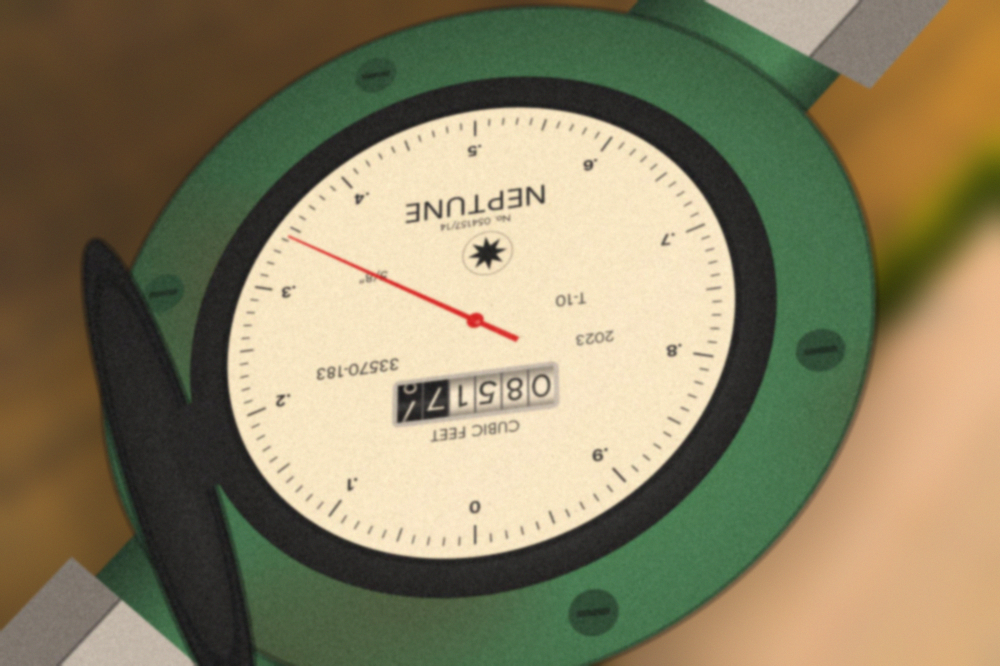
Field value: 85177.34 ft³
